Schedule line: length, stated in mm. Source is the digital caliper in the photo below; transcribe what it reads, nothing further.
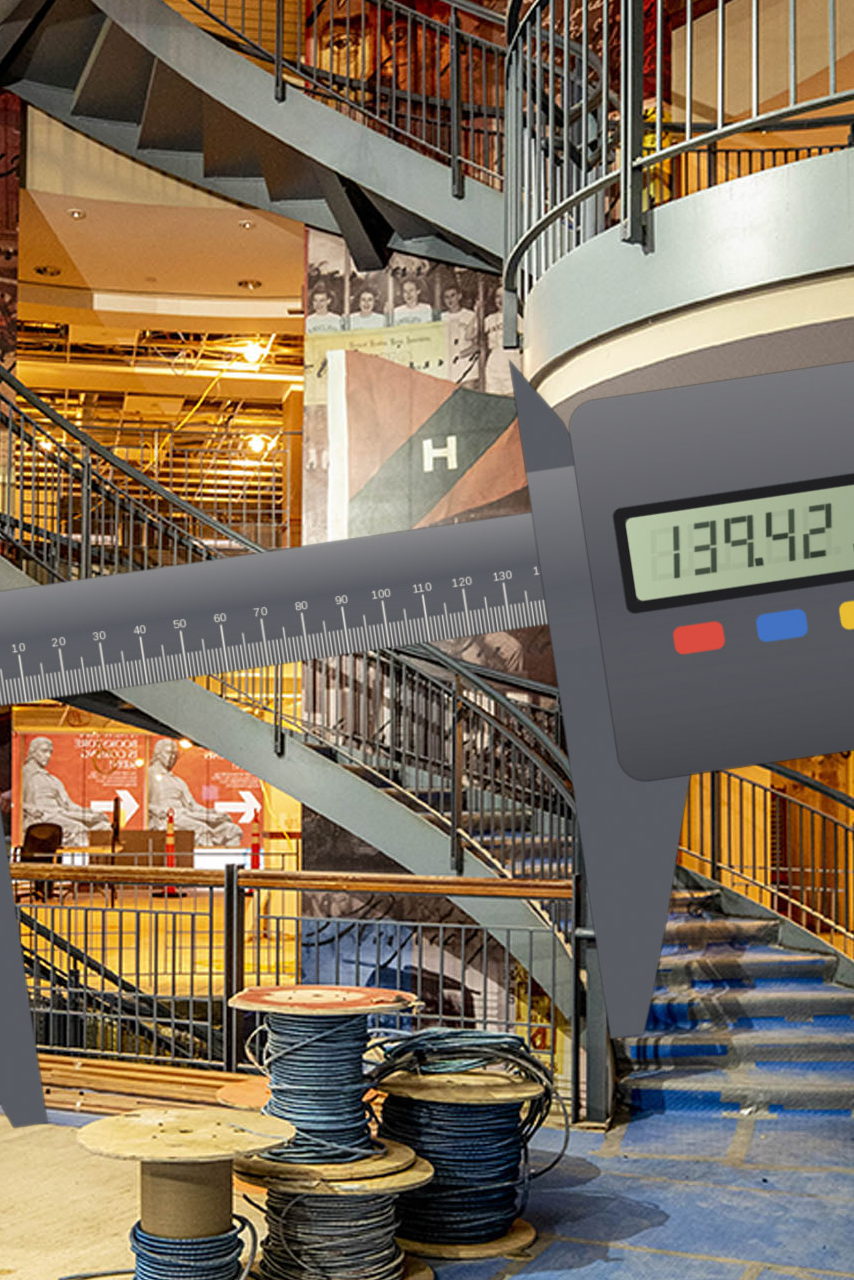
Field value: 139.42 mm
